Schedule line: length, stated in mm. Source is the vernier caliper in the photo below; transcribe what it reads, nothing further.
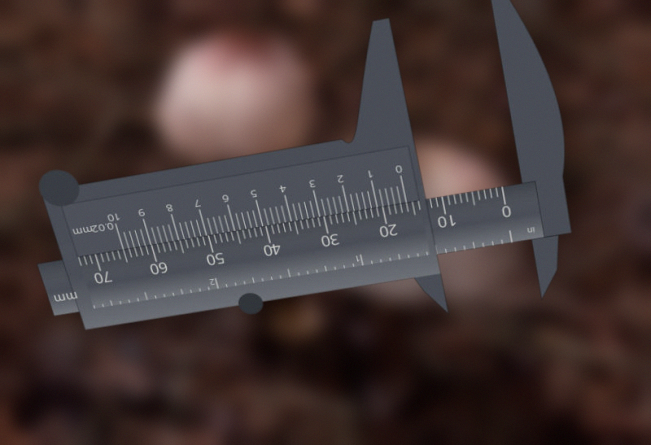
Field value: 16.0 mm
